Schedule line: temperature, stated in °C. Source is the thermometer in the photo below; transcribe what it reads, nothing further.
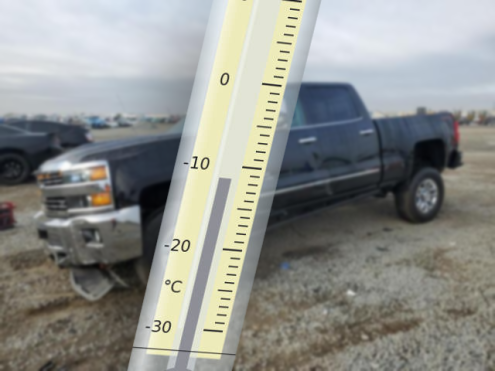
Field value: -11.5 °C
